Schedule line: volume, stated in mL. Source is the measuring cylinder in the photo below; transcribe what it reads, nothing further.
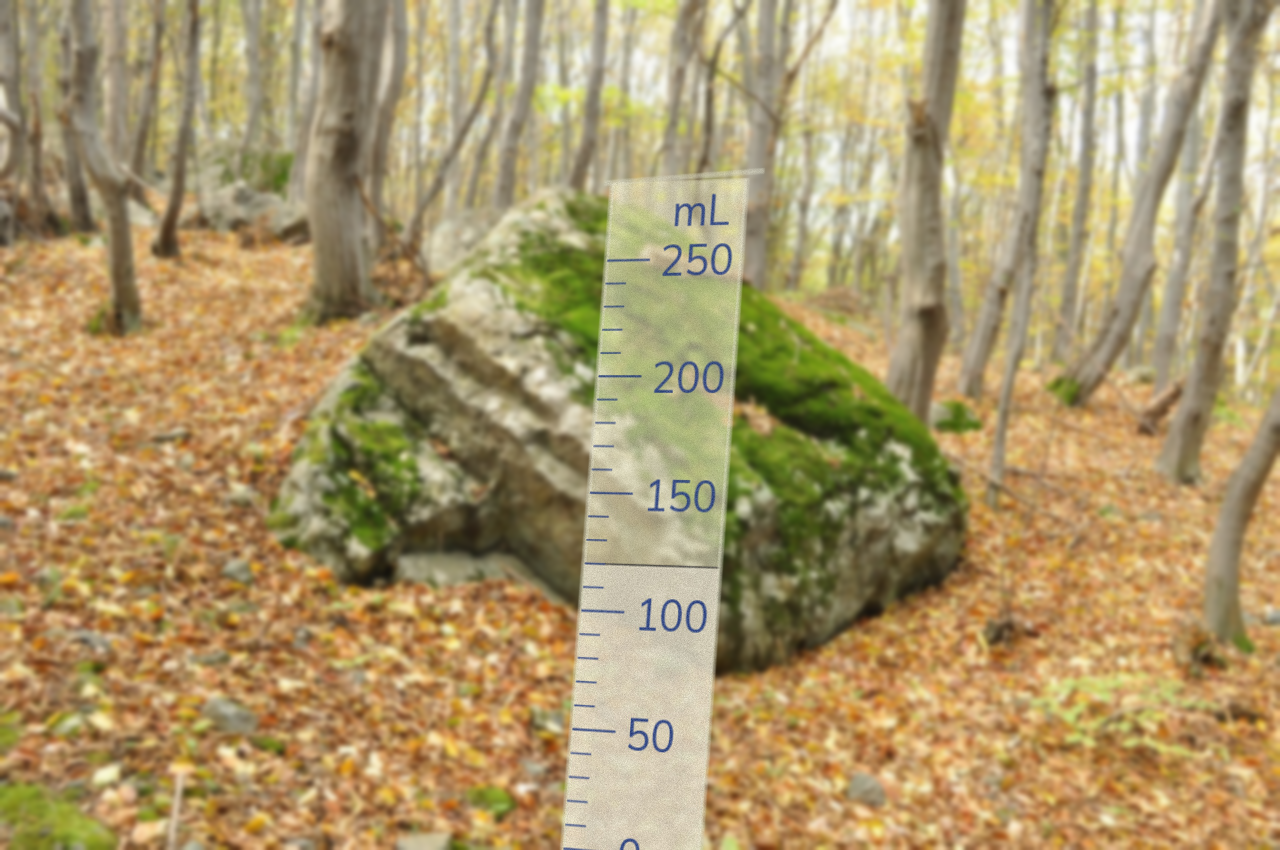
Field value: 120 mL
